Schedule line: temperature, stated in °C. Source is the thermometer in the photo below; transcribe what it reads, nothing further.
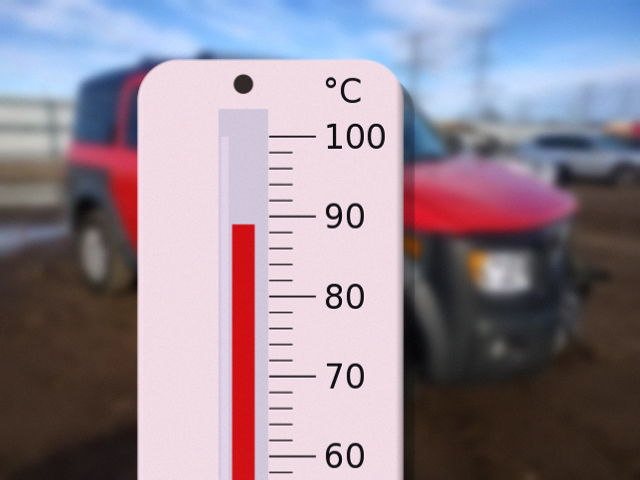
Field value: 89 °C
